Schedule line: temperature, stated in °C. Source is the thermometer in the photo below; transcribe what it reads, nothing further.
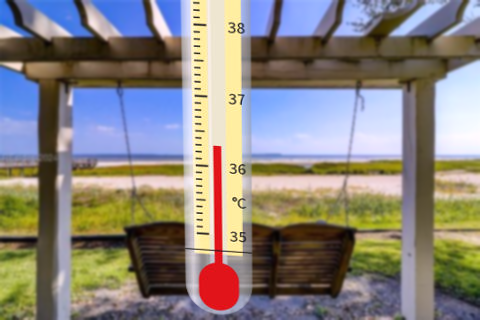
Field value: 36.3 °C
